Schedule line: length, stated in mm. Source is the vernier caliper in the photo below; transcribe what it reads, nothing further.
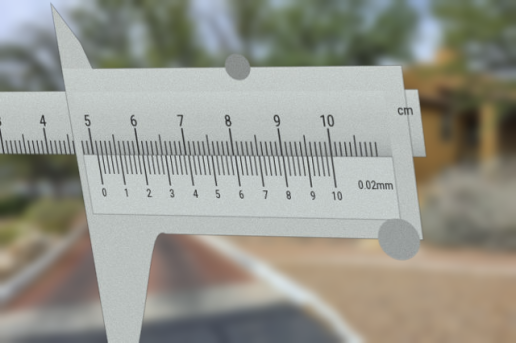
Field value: 51.0 mm
